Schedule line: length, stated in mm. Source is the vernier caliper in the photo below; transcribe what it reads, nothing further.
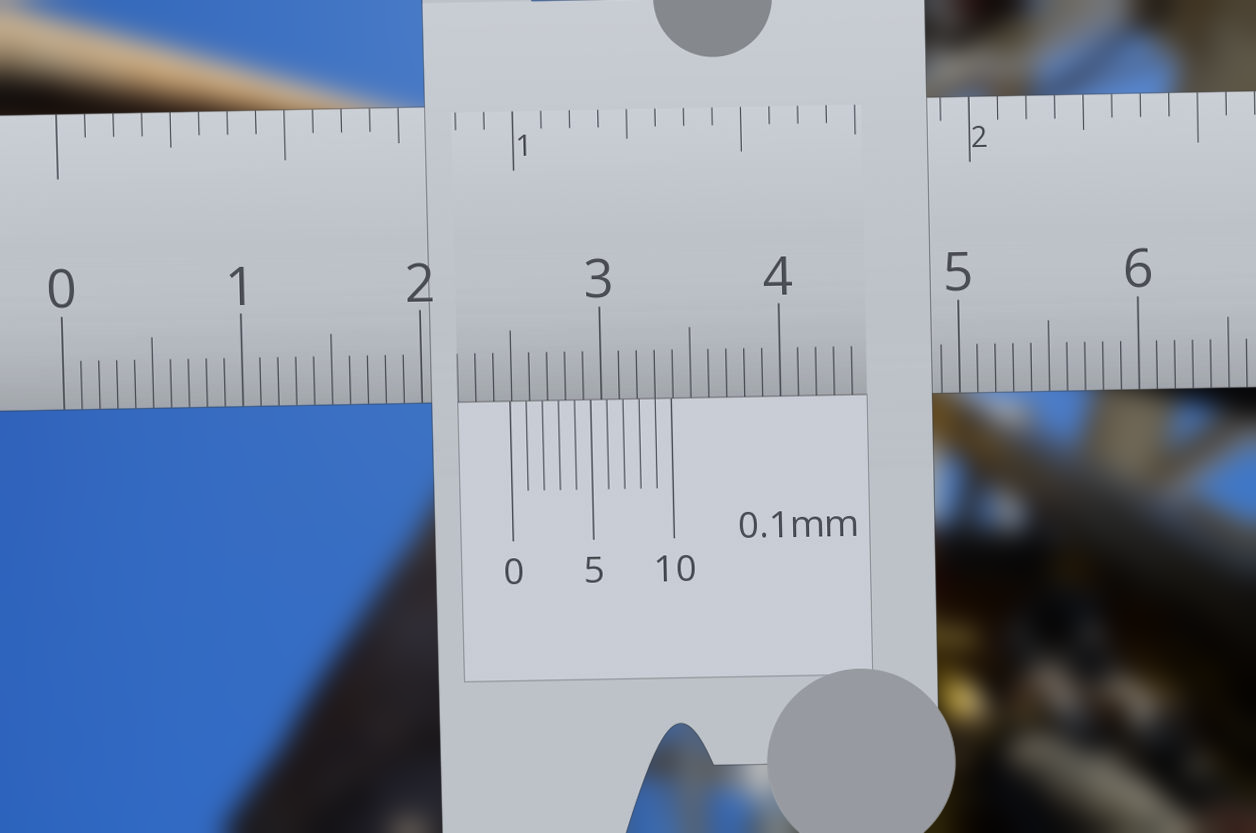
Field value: 24.9 mm
